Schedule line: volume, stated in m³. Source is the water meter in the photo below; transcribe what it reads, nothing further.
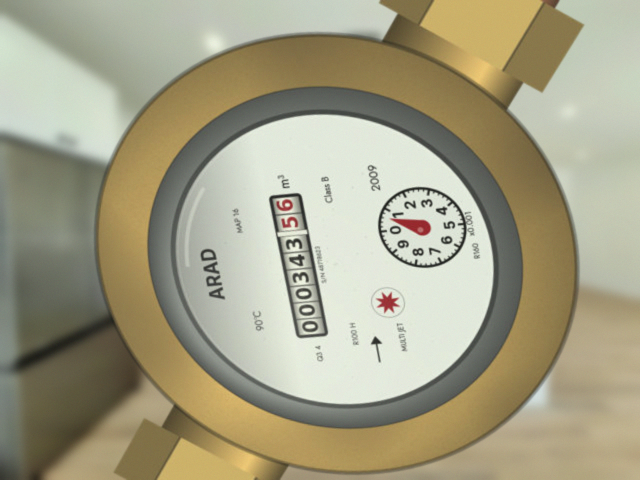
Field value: 343.560 m³
